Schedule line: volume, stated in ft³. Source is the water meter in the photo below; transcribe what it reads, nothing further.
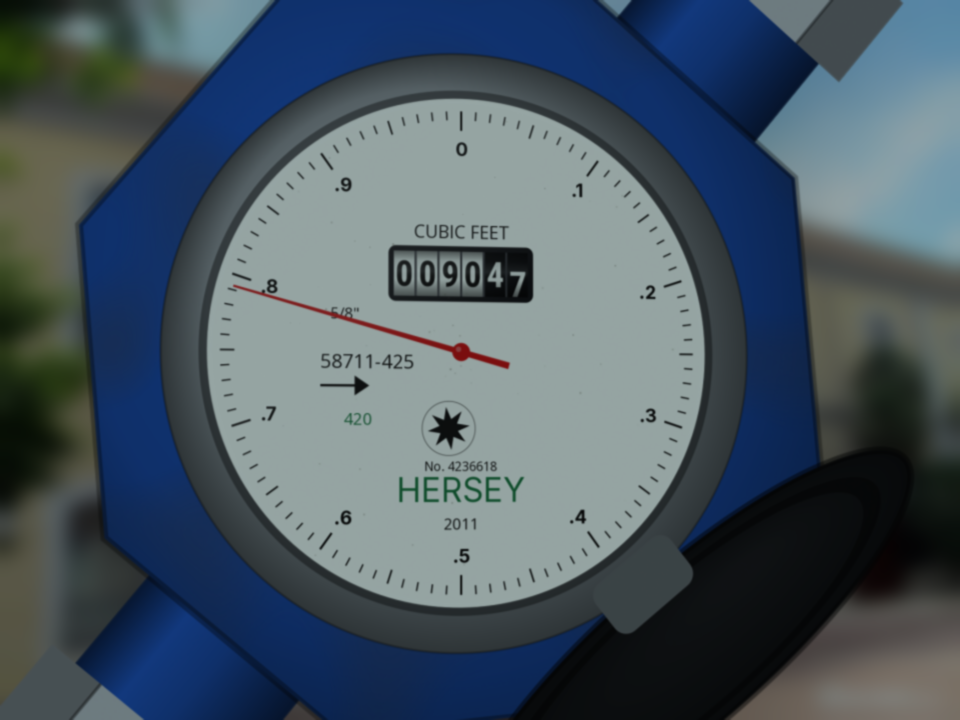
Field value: 9046.79 ft³
